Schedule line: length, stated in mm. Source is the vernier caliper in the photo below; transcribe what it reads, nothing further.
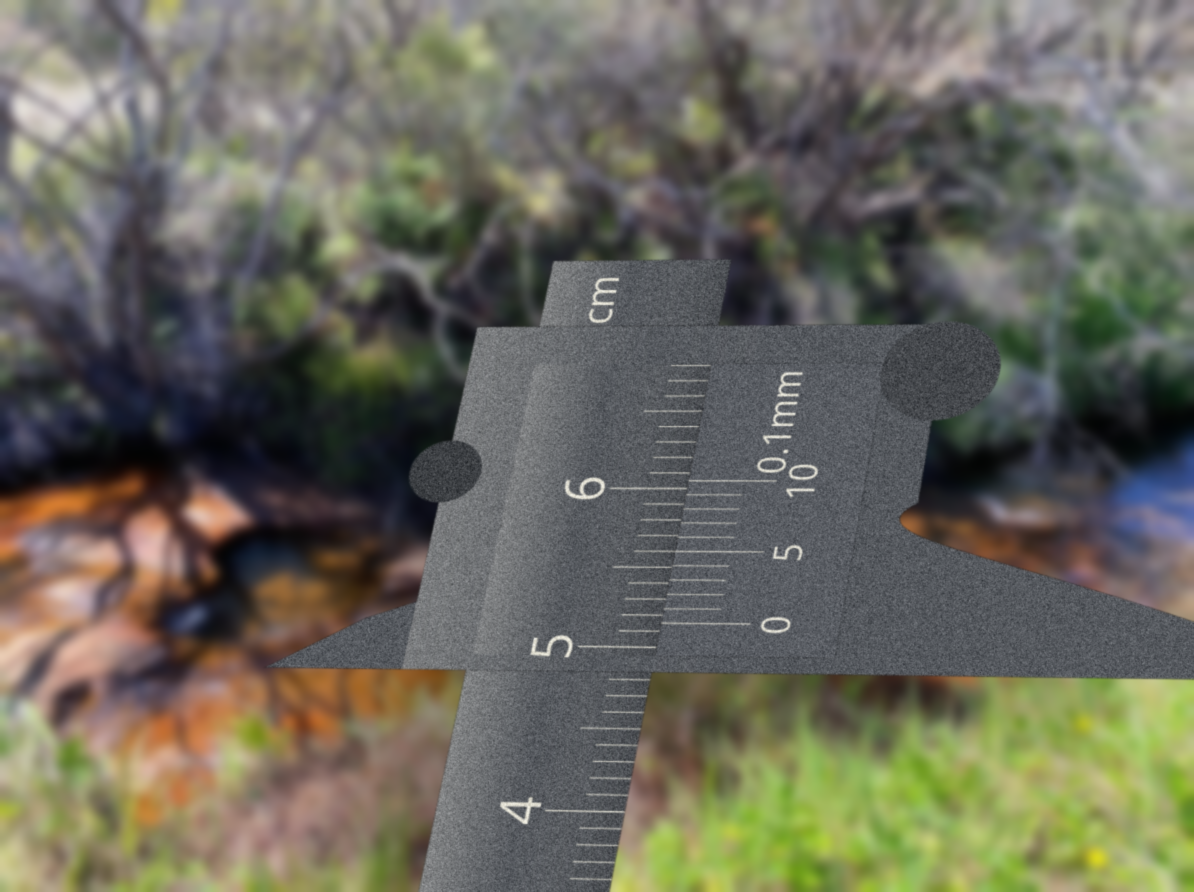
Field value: 51.5 mm
